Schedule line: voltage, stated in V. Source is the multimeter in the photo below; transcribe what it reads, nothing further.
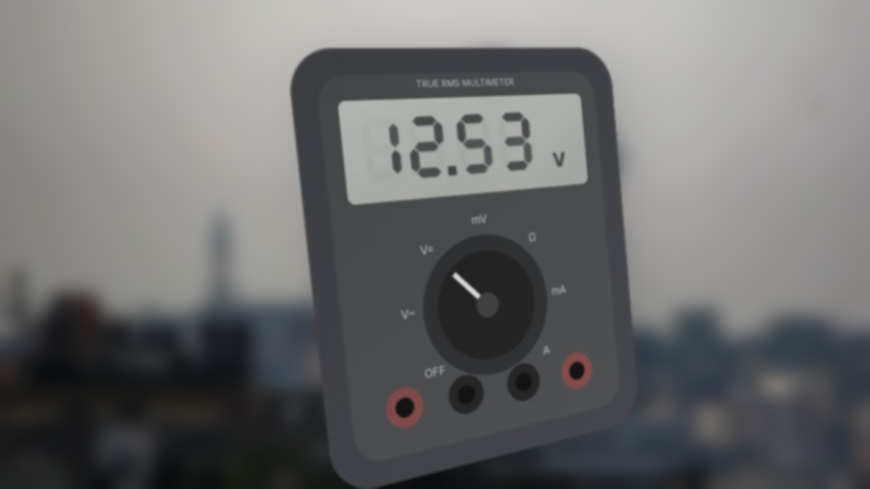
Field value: 12.53 V
